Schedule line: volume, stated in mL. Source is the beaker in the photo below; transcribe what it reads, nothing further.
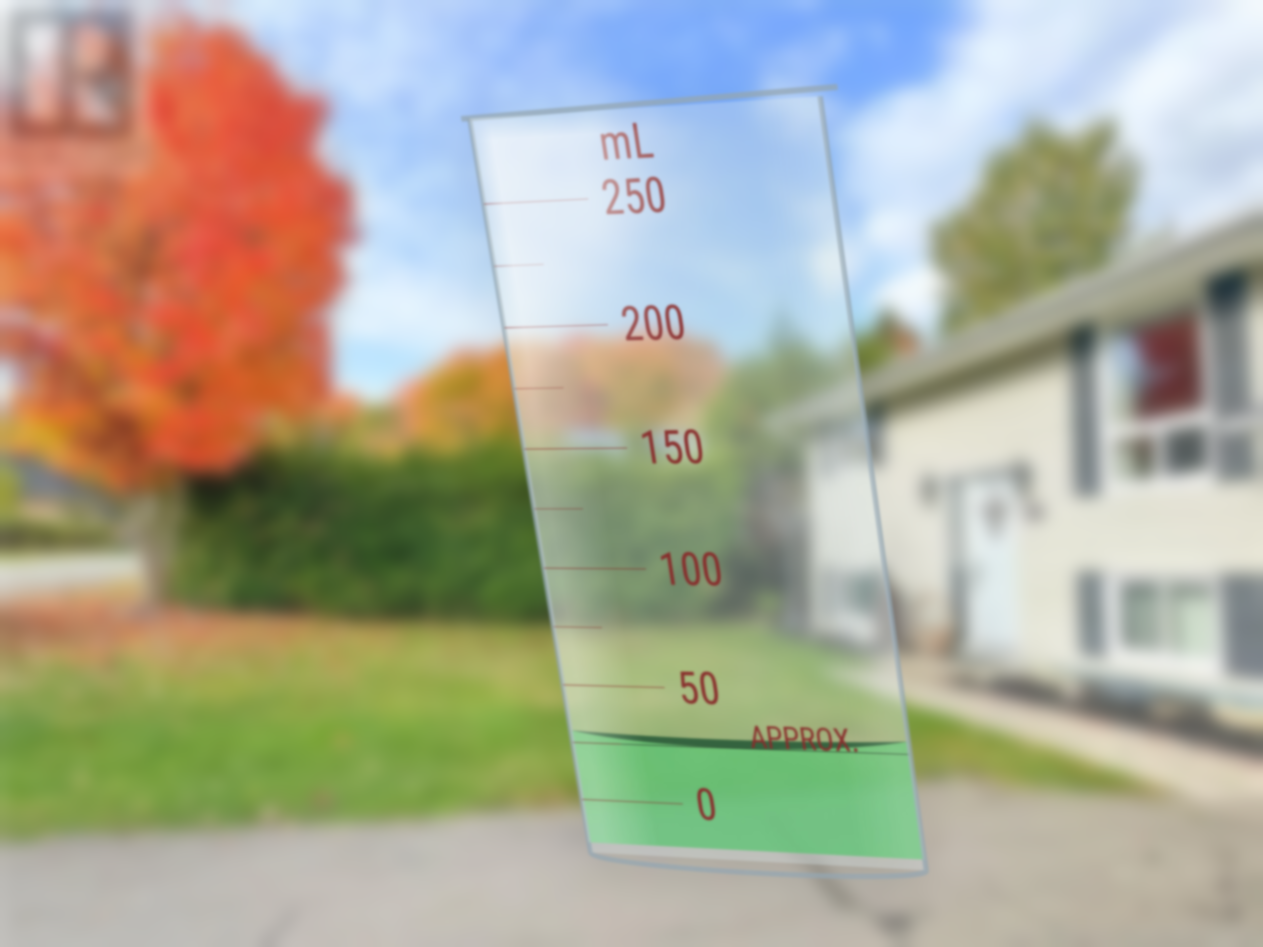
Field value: 25 mL
